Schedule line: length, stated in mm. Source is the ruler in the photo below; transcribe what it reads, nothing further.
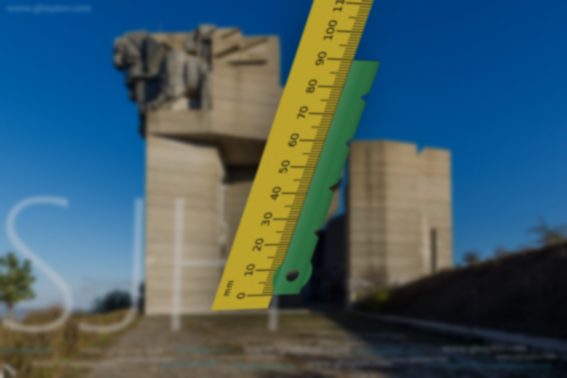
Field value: 90 mm
